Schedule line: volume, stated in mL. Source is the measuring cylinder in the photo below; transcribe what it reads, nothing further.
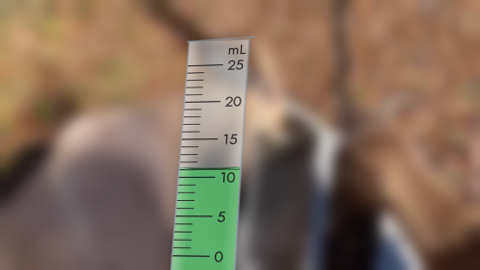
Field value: 11 mL
